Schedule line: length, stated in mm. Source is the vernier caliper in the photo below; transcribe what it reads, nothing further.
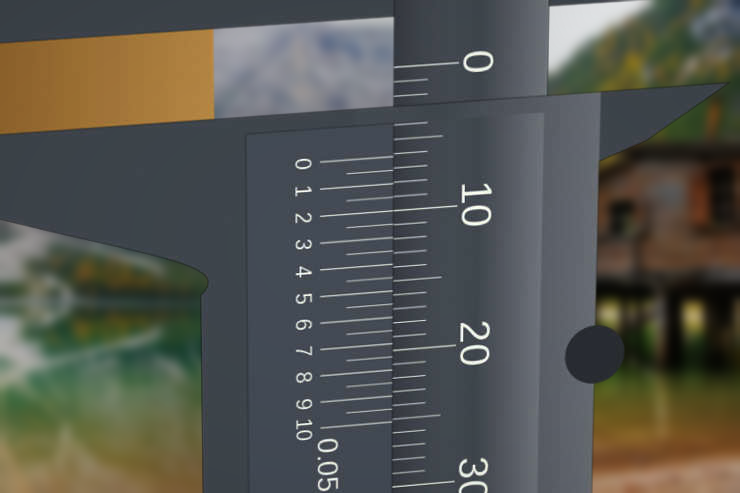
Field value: 6.2 mm
